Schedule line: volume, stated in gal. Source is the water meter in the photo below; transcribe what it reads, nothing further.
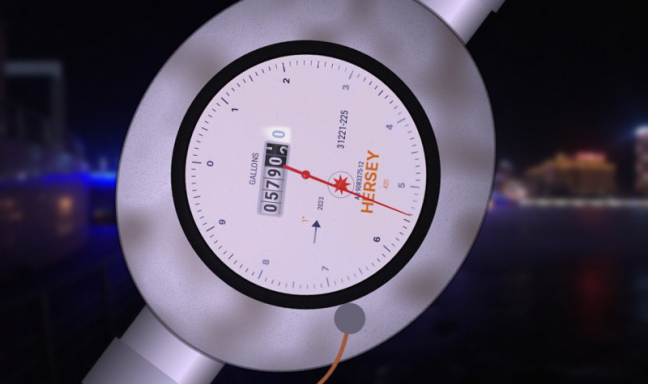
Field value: 579015.4 gal
